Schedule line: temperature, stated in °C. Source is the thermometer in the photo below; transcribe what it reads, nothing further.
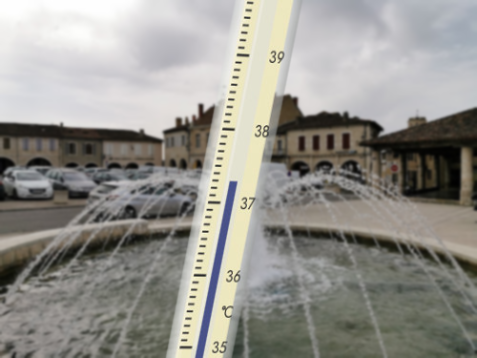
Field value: 37.3 °C
